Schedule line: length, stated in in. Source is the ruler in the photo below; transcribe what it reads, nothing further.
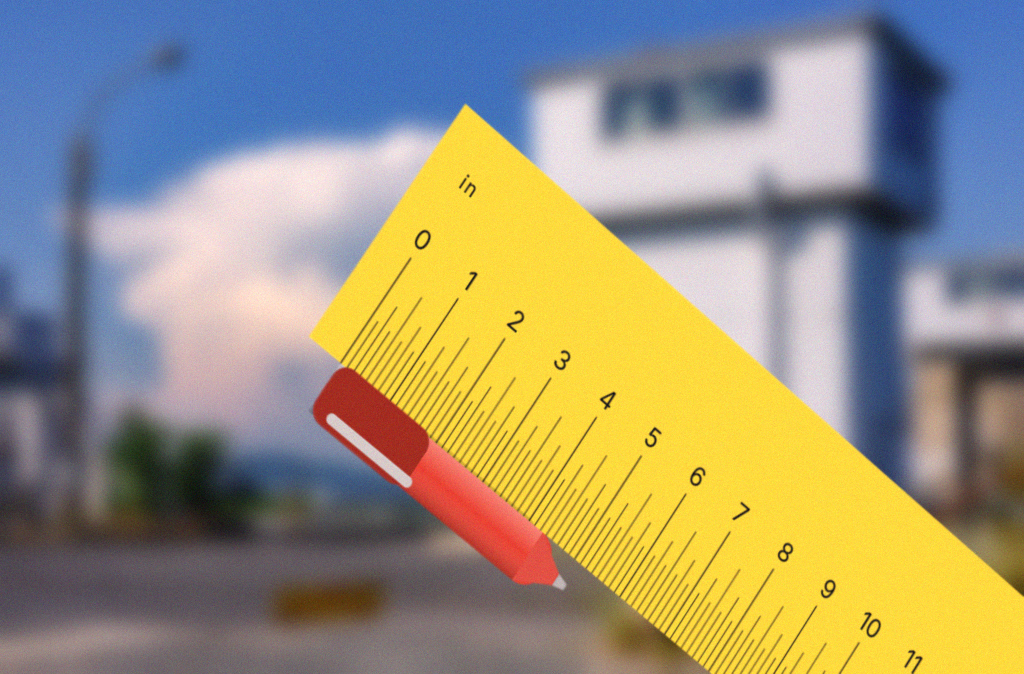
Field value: 5.125 in
